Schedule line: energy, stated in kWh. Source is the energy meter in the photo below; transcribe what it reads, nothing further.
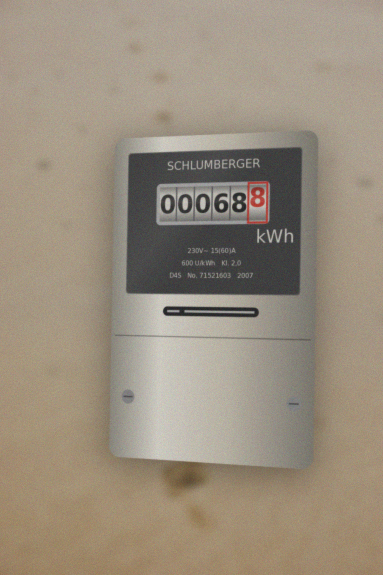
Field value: 68.8 kWh
